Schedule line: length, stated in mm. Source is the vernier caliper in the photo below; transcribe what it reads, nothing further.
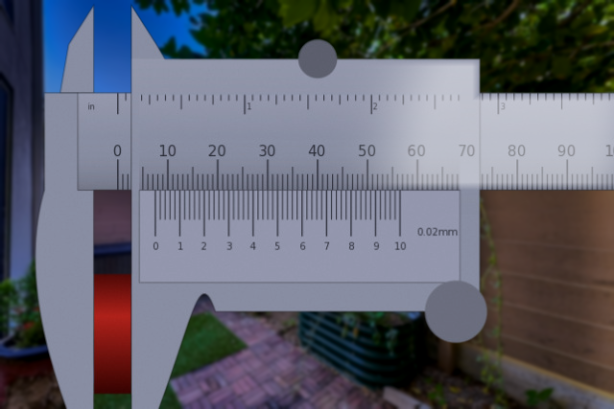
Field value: 7.5 mm
